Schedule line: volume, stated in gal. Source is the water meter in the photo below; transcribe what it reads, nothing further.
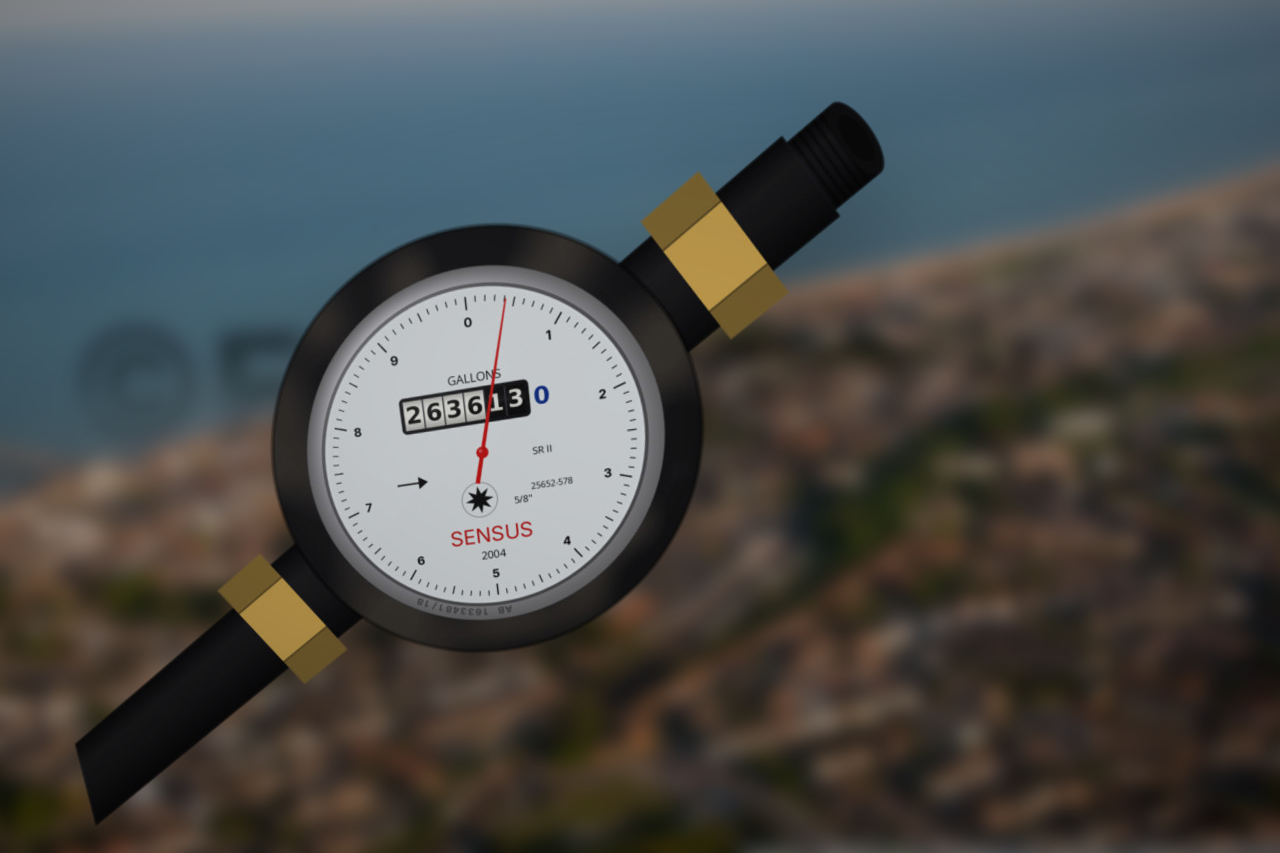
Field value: 2636130.4 gal
